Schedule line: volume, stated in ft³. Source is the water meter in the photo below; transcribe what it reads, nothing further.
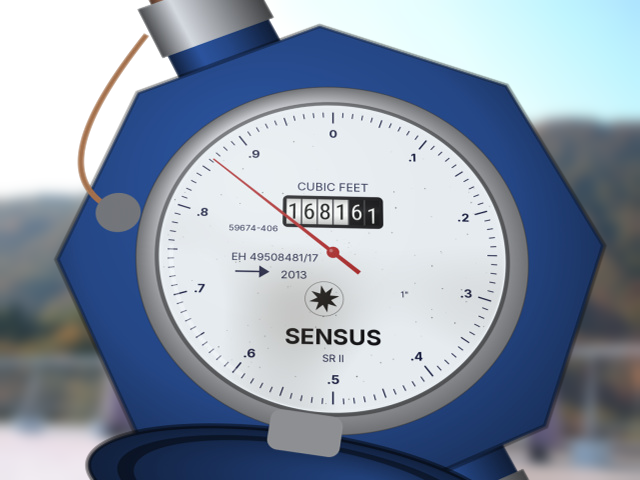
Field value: 168160.86 ft³
